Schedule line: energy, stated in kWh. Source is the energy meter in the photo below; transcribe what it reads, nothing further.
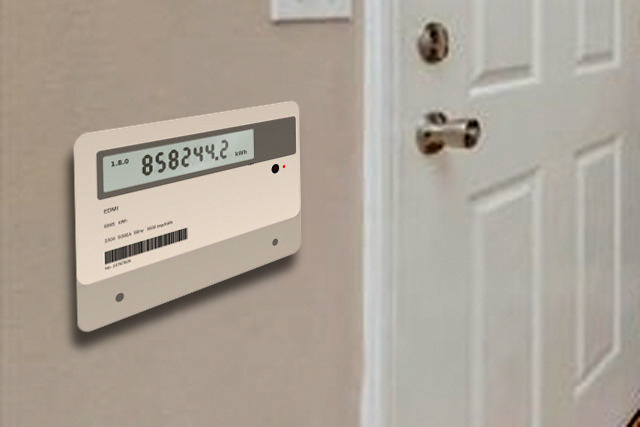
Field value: 858244.2 kWh
